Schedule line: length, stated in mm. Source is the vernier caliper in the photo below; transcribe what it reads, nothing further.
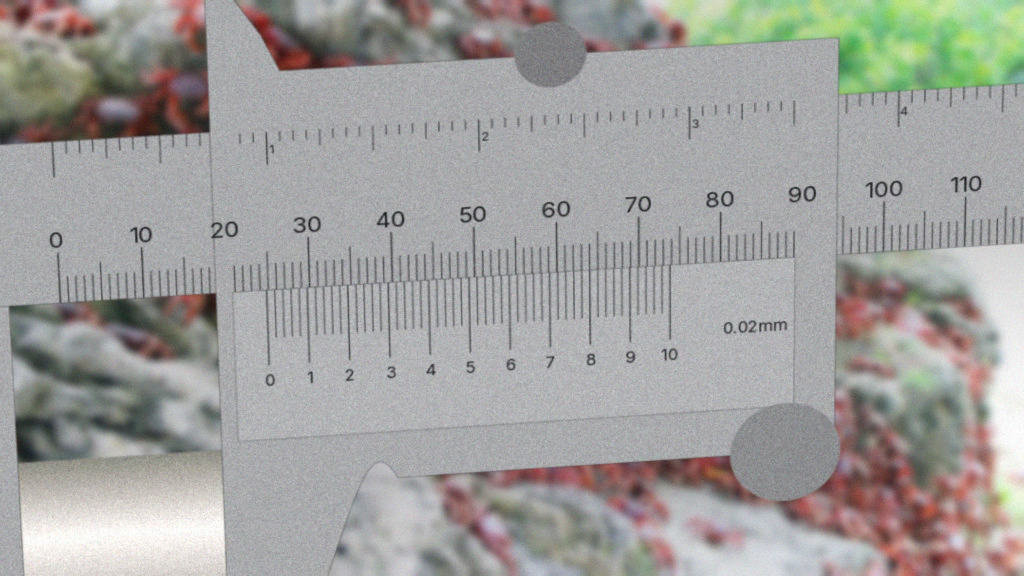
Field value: 24.8 mm
